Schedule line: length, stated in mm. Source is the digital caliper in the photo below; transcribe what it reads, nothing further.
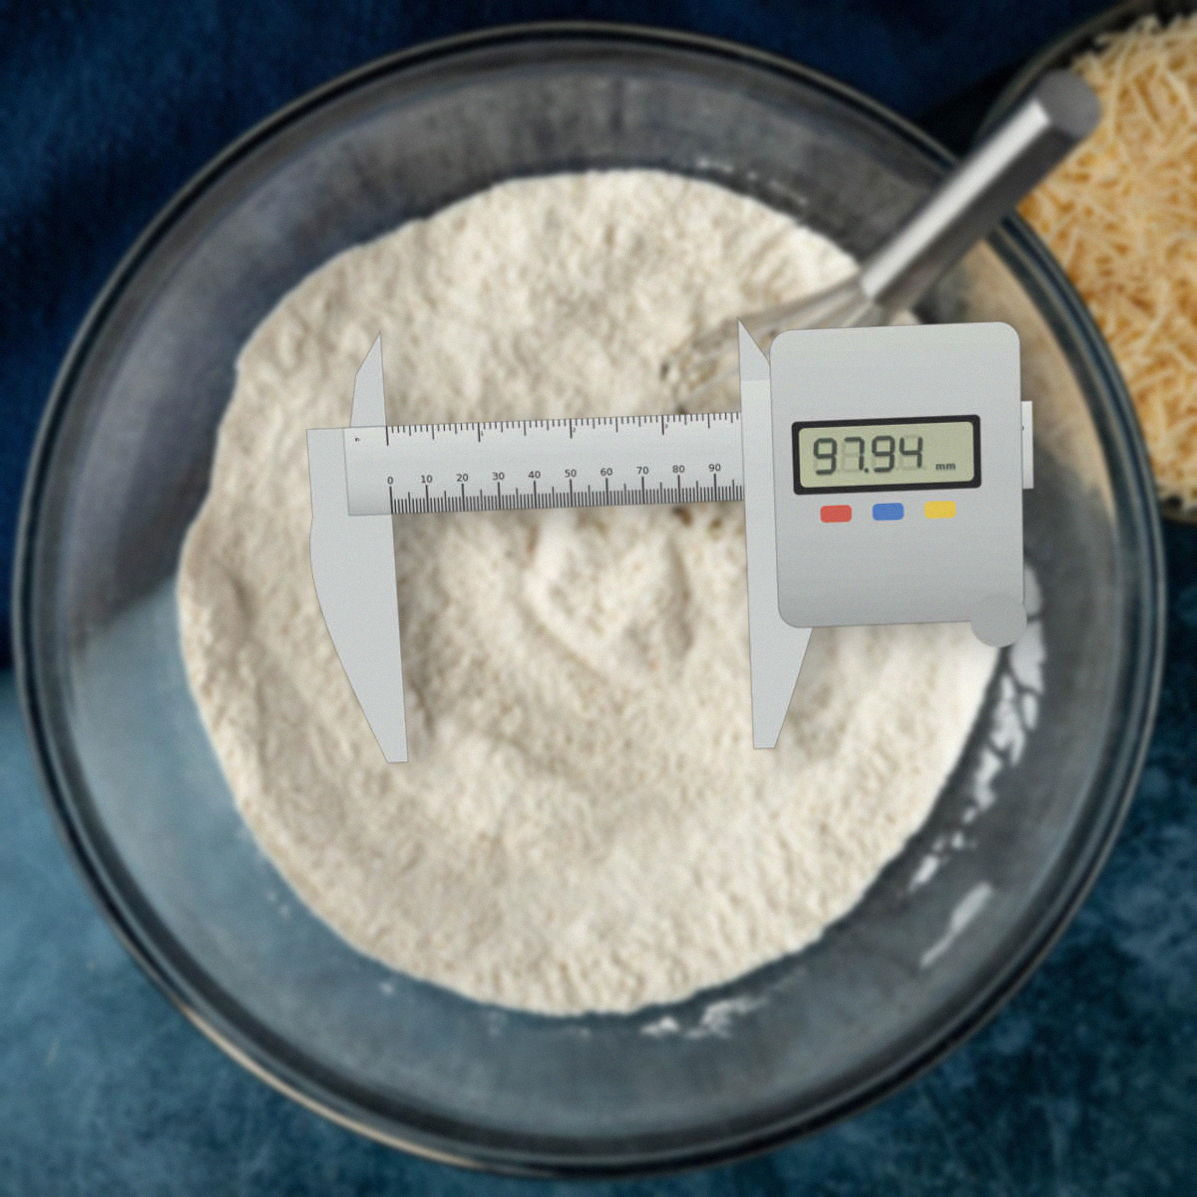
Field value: 97.94 mm
